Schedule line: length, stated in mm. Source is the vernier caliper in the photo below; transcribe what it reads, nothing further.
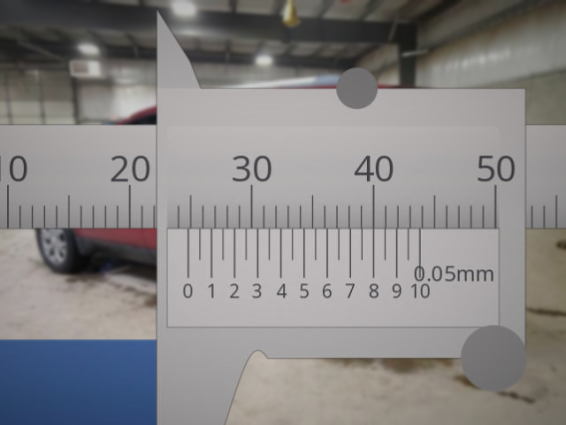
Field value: 24.8 mm
